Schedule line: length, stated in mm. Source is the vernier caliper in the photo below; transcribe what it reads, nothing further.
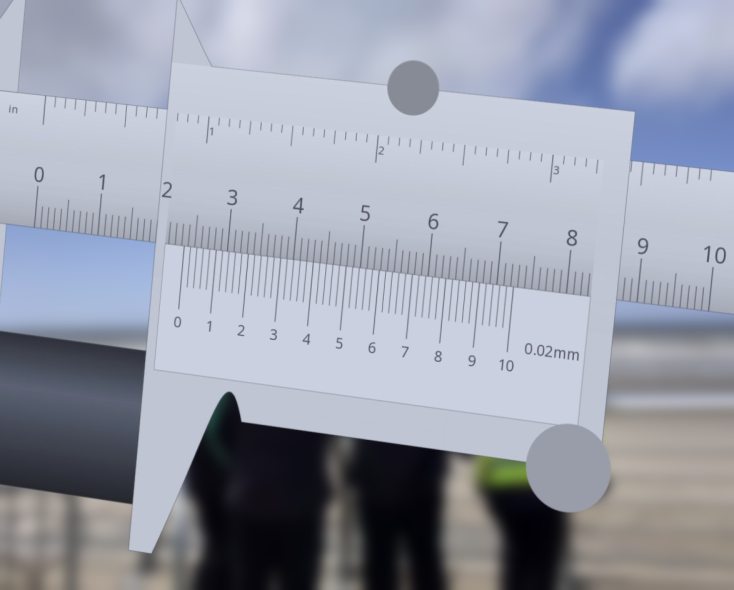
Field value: 23.4 mm
